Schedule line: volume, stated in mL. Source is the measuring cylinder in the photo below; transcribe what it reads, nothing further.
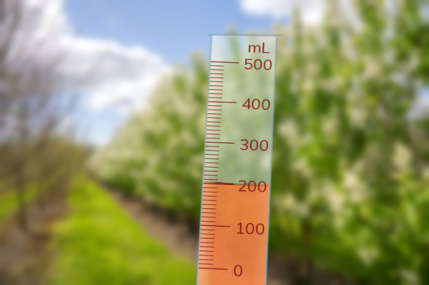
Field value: 200 mL
